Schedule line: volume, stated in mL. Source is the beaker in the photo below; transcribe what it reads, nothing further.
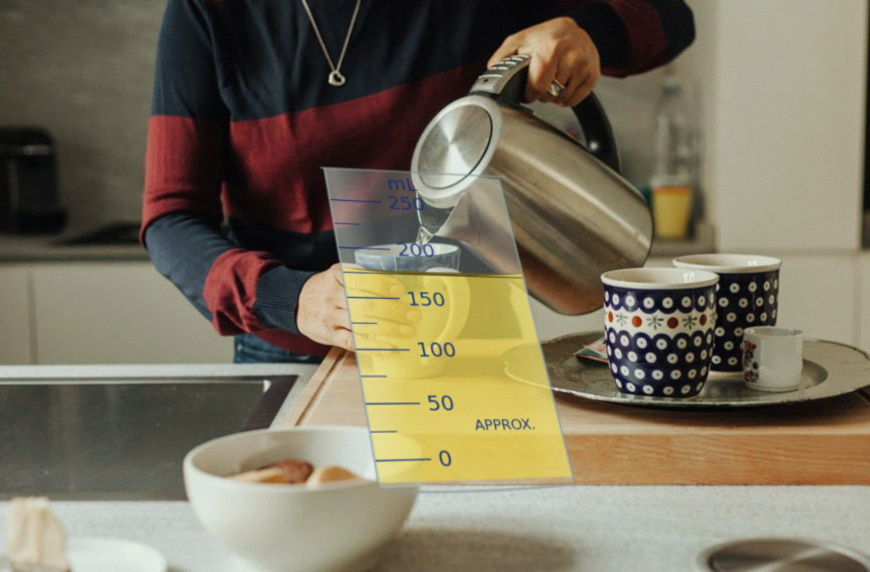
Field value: 175 mL
